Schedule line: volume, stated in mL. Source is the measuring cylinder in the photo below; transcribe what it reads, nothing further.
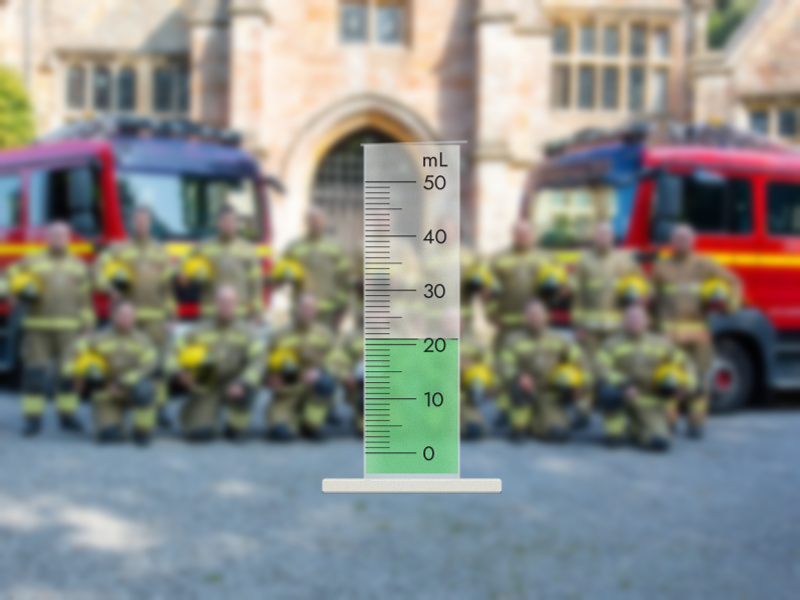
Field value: 21 mL
